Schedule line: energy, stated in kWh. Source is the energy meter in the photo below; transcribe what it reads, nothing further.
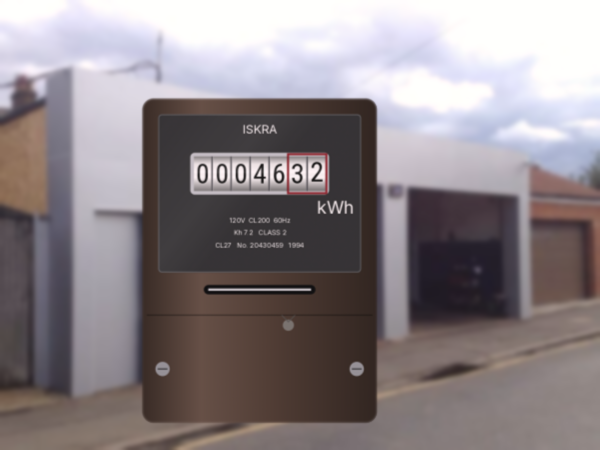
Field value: 46.32 kWh
